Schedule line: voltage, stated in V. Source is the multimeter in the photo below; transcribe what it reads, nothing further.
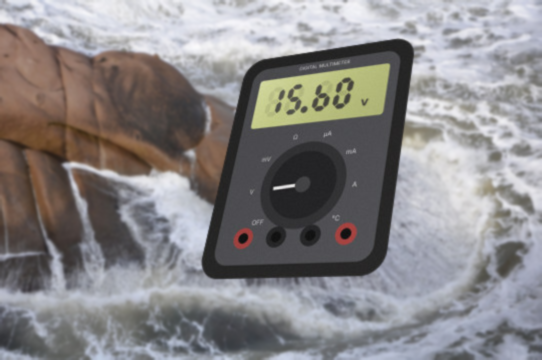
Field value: 15.60 V
